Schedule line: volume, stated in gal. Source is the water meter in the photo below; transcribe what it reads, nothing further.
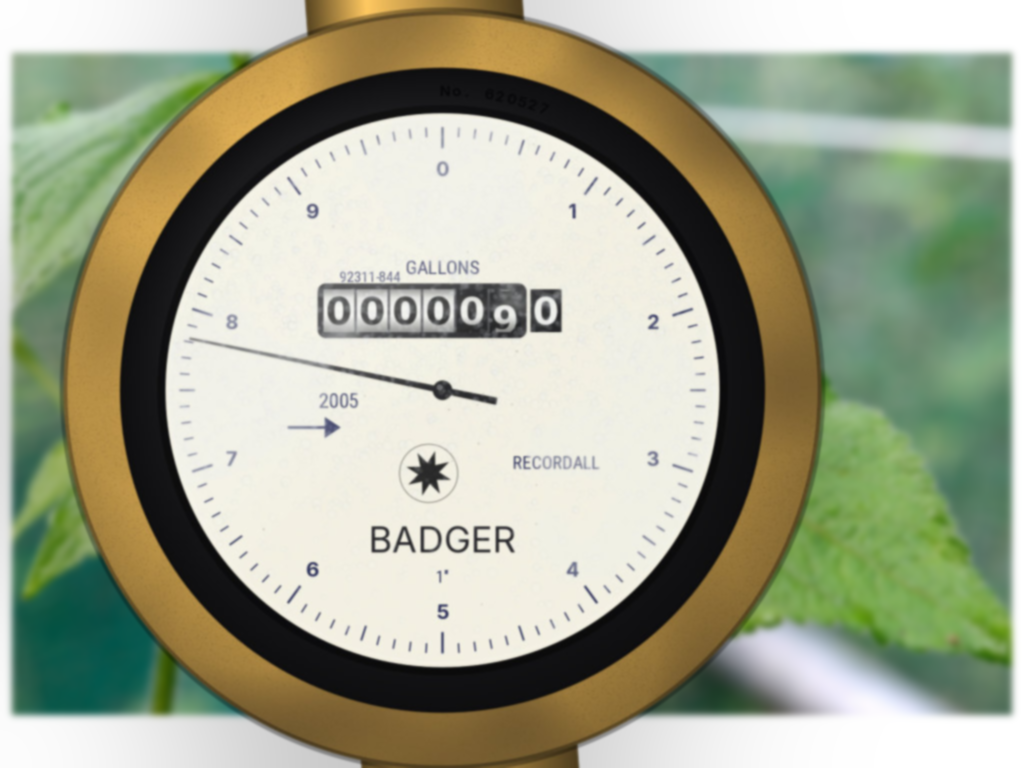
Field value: 87.8 gal
